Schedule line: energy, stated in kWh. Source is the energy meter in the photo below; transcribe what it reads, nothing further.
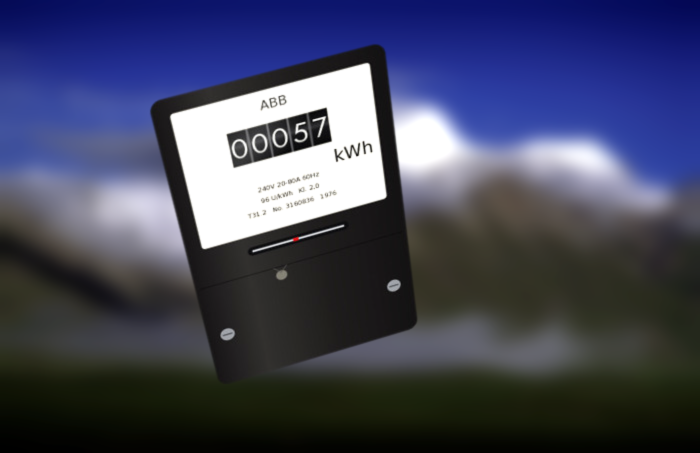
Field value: 57 kWh
